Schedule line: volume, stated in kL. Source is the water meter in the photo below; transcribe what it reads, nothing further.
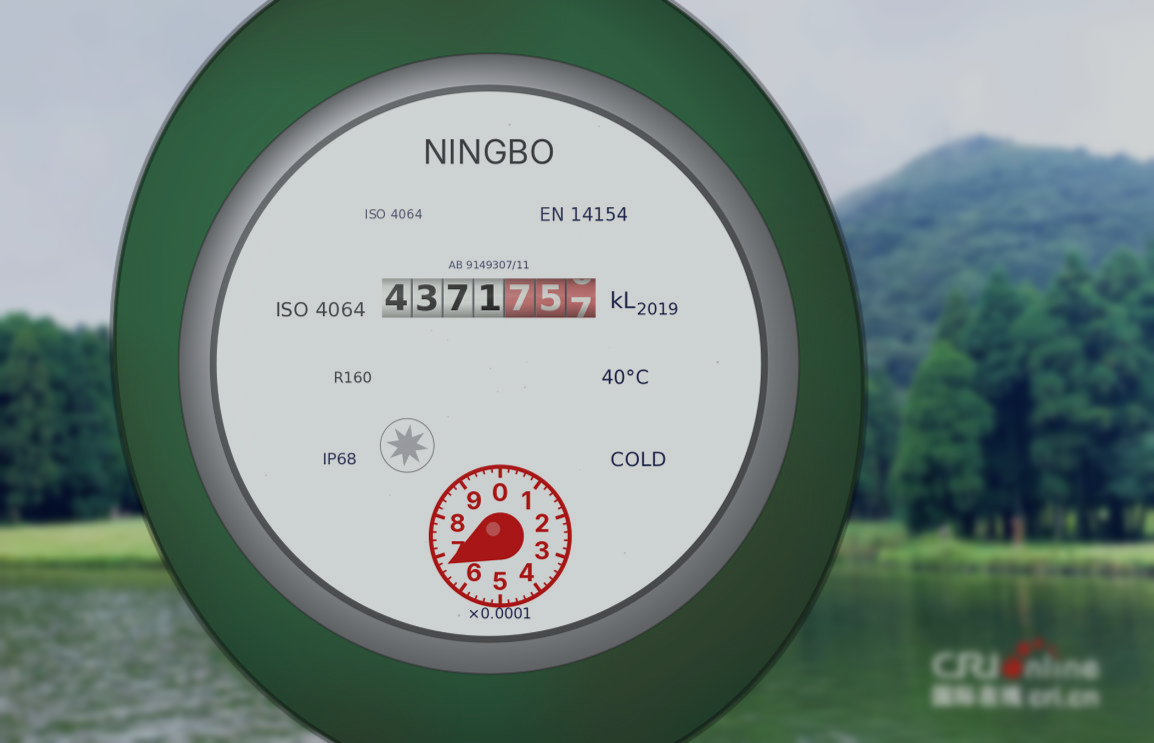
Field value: 4371.7566 kL
